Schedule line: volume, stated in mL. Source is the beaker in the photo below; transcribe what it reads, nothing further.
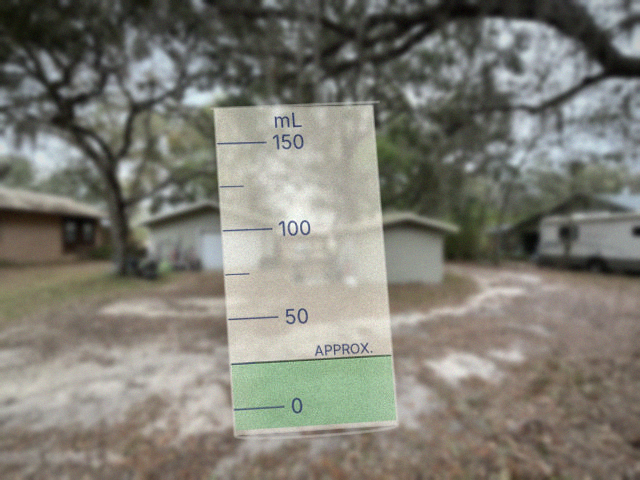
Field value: 25 mL
